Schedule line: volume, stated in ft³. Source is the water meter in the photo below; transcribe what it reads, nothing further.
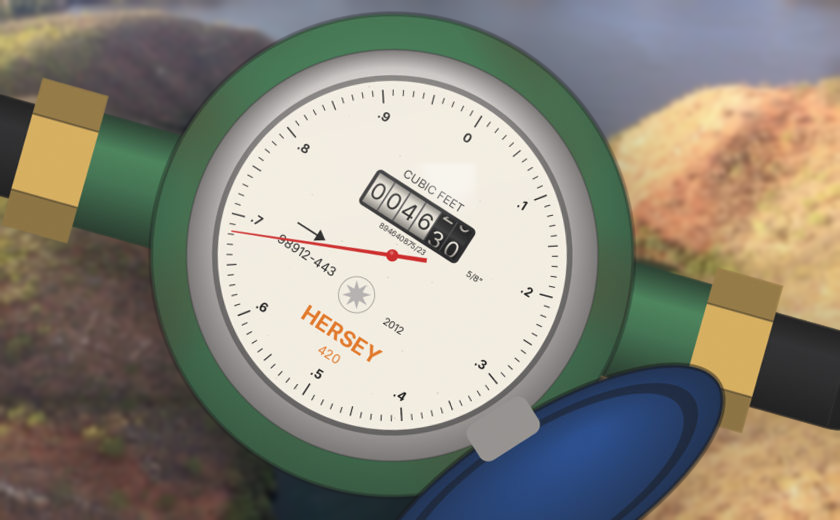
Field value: 4629.68 ft³
